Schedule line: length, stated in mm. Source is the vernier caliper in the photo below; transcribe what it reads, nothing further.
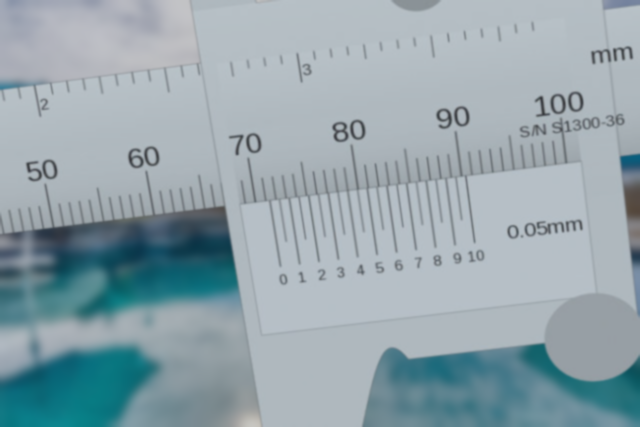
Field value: 71.4 mm
